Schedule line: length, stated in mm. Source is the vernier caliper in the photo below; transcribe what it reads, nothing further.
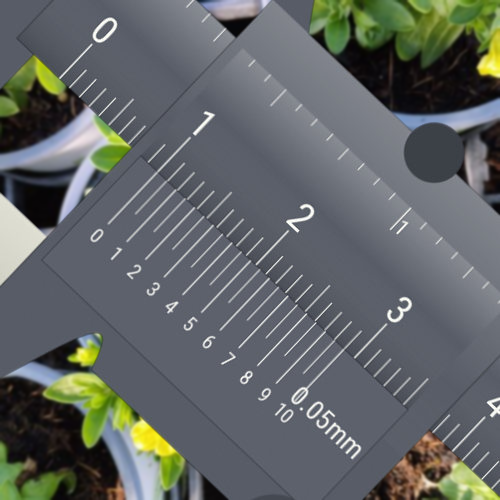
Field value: 10.0 mm
